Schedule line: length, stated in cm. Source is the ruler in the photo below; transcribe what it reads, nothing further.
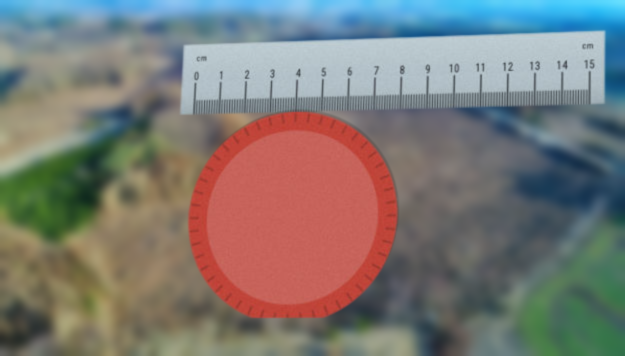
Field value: 8 cm
